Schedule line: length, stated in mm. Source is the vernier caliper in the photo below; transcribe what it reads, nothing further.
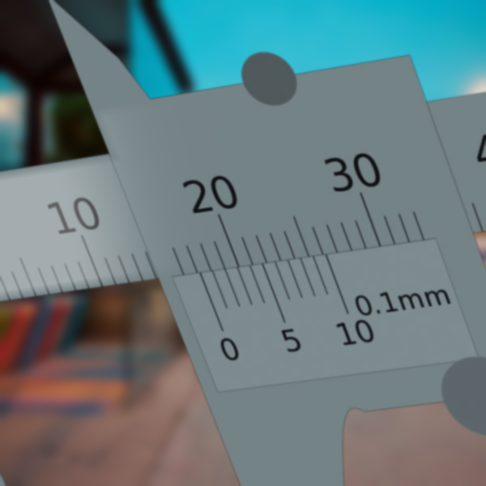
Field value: 17.2 mm
